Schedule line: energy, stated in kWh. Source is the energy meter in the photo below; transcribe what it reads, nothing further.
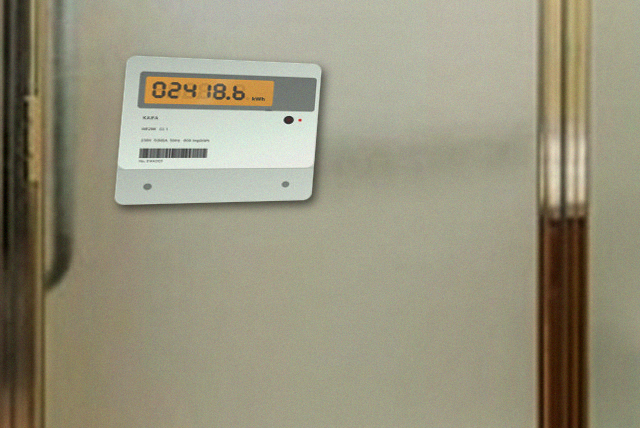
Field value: 2418.6 kWh
